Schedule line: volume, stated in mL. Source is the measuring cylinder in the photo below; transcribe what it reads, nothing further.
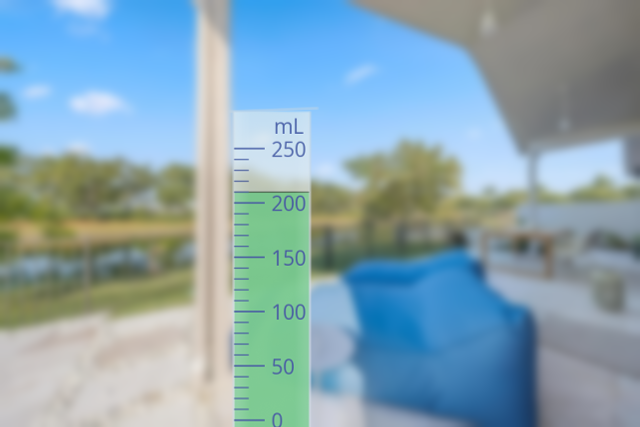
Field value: 210 mL
